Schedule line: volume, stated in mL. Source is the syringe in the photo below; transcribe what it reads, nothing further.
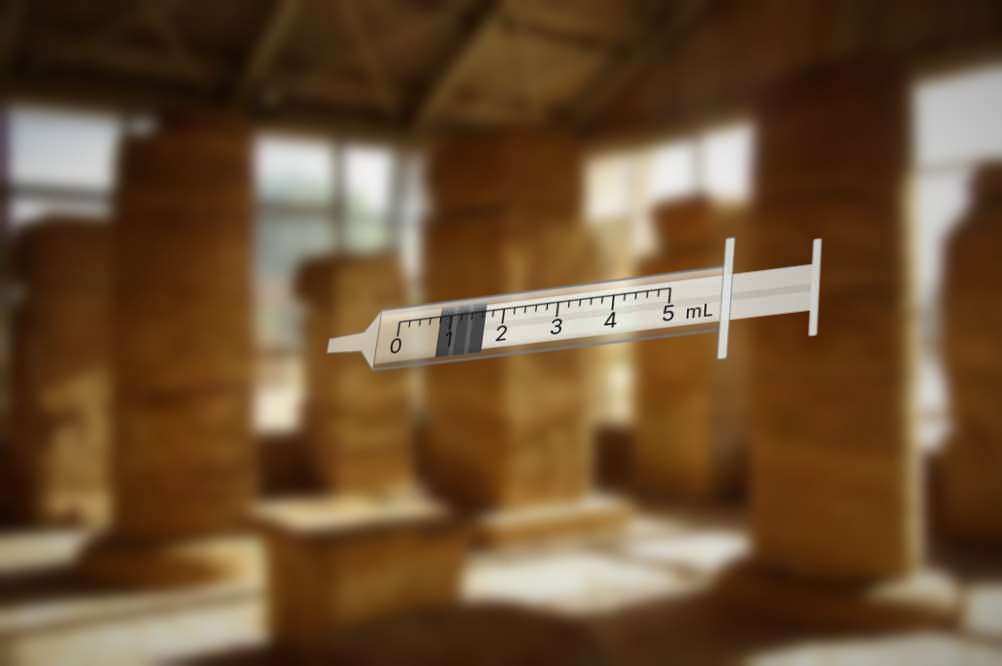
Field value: 0.8 mL
